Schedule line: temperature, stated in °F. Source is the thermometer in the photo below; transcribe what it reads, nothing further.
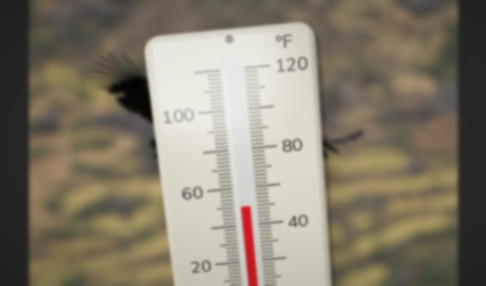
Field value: 50 °F
